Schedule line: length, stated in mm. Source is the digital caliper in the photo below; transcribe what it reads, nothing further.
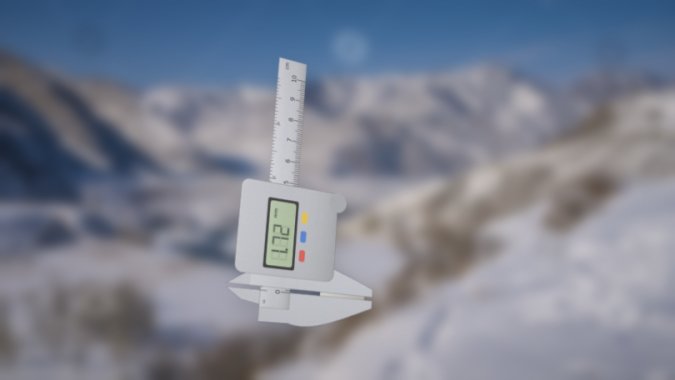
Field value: 1.72 mm
